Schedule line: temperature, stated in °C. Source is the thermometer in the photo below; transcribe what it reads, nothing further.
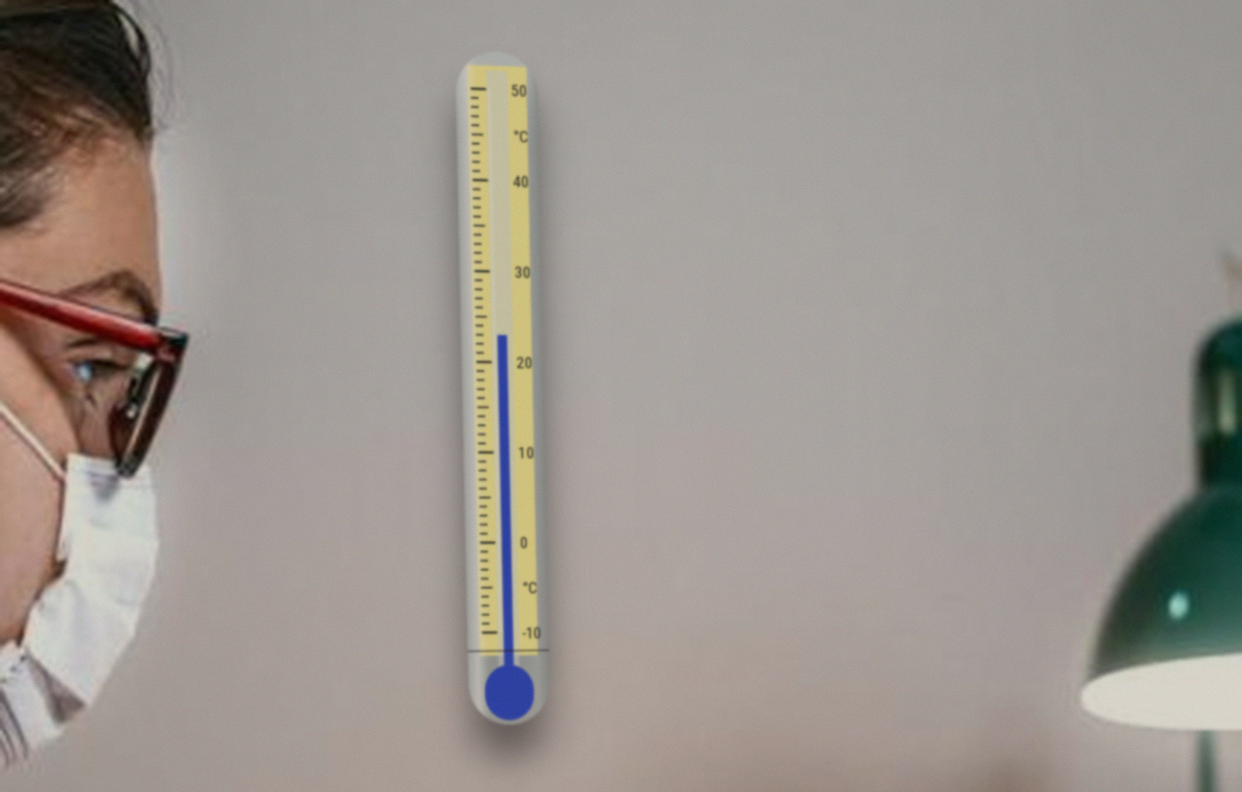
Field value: 23 °C
